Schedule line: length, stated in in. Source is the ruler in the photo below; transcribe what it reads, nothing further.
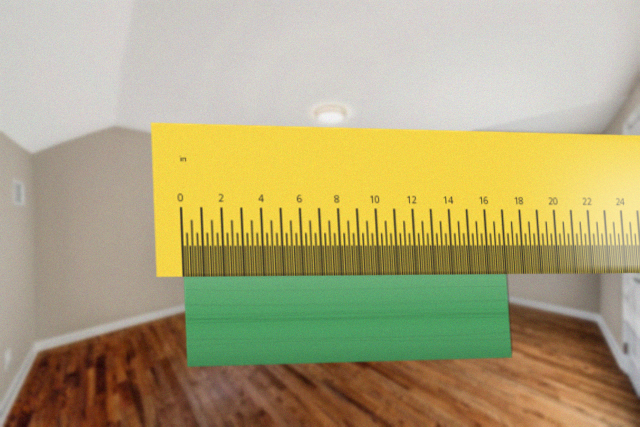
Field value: 17 in
